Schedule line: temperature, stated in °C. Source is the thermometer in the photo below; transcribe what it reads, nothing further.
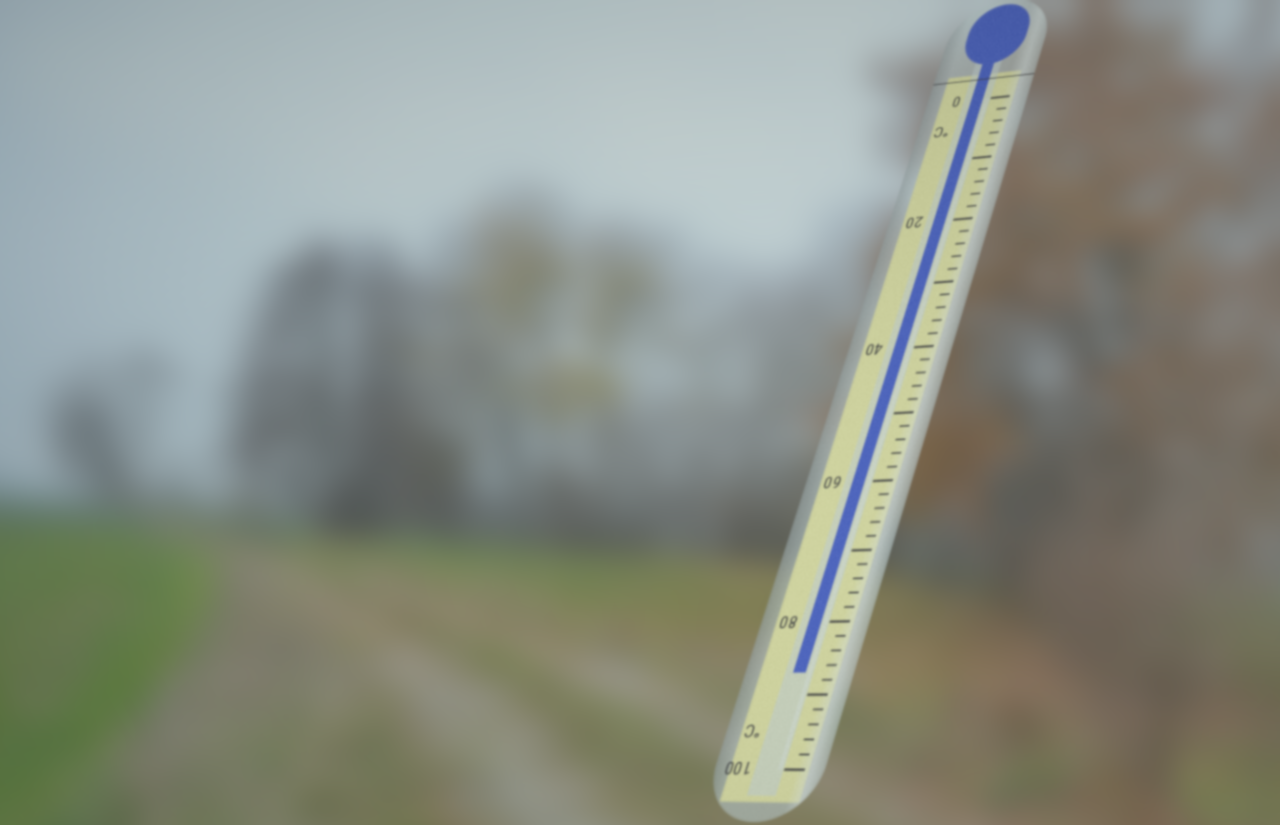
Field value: 87 °C
